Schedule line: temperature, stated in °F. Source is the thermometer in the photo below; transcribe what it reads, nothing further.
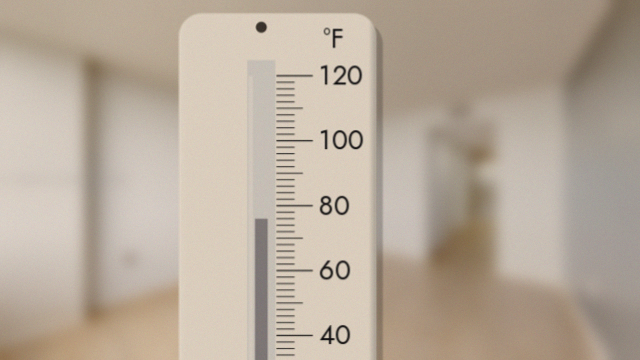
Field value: 76 °F
